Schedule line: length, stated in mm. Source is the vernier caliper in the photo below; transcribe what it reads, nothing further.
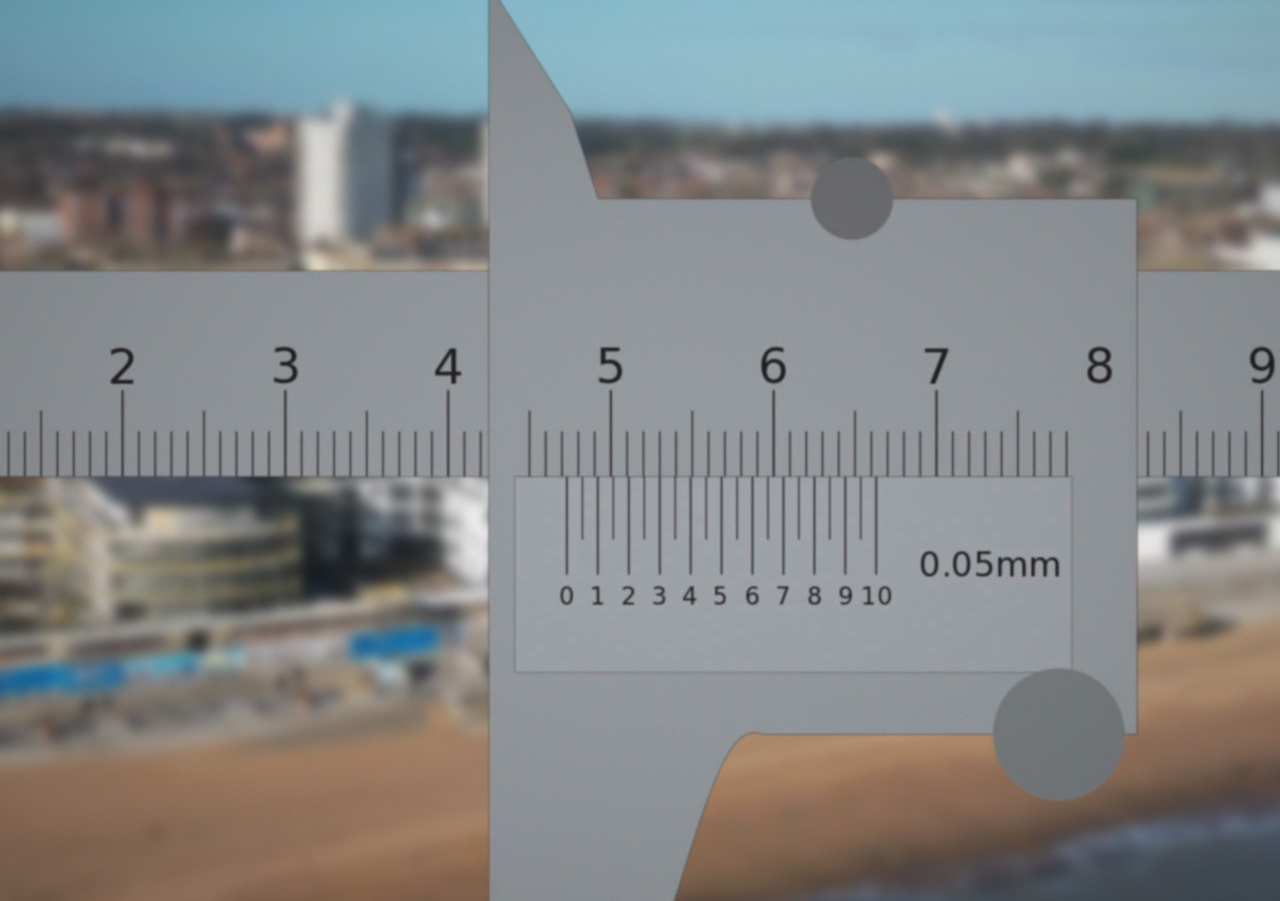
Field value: 47.3 mm
